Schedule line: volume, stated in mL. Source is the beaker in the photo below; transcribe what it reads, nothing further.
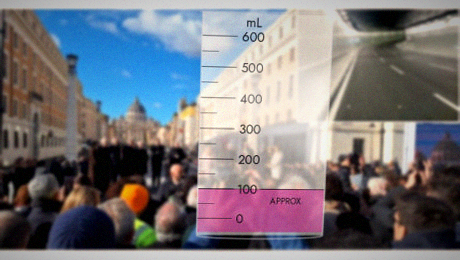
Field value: 100 mL
